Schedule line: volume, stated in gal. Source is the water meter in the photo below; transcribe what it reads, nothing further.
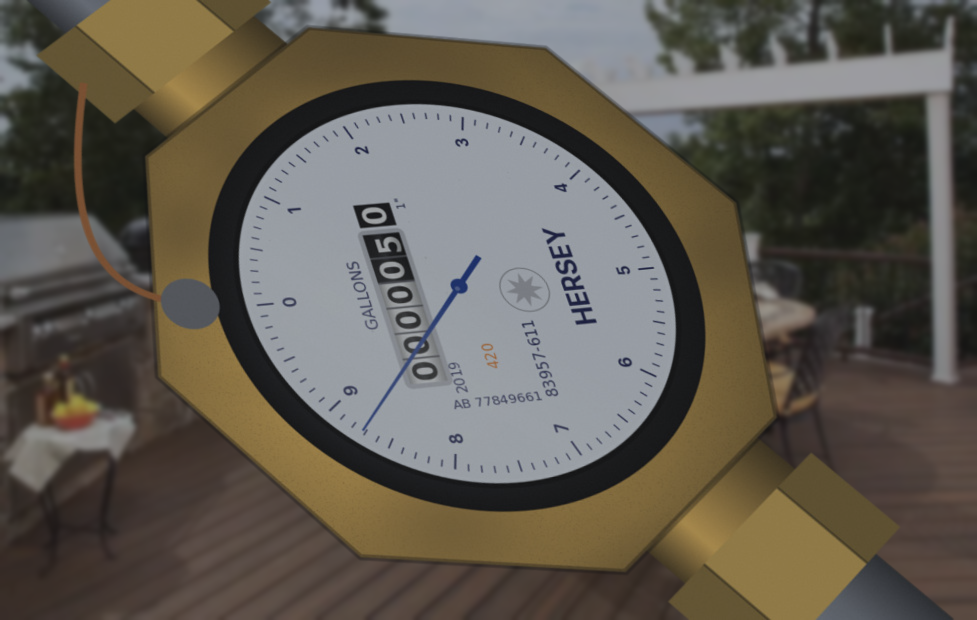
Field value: 48.7 gal
